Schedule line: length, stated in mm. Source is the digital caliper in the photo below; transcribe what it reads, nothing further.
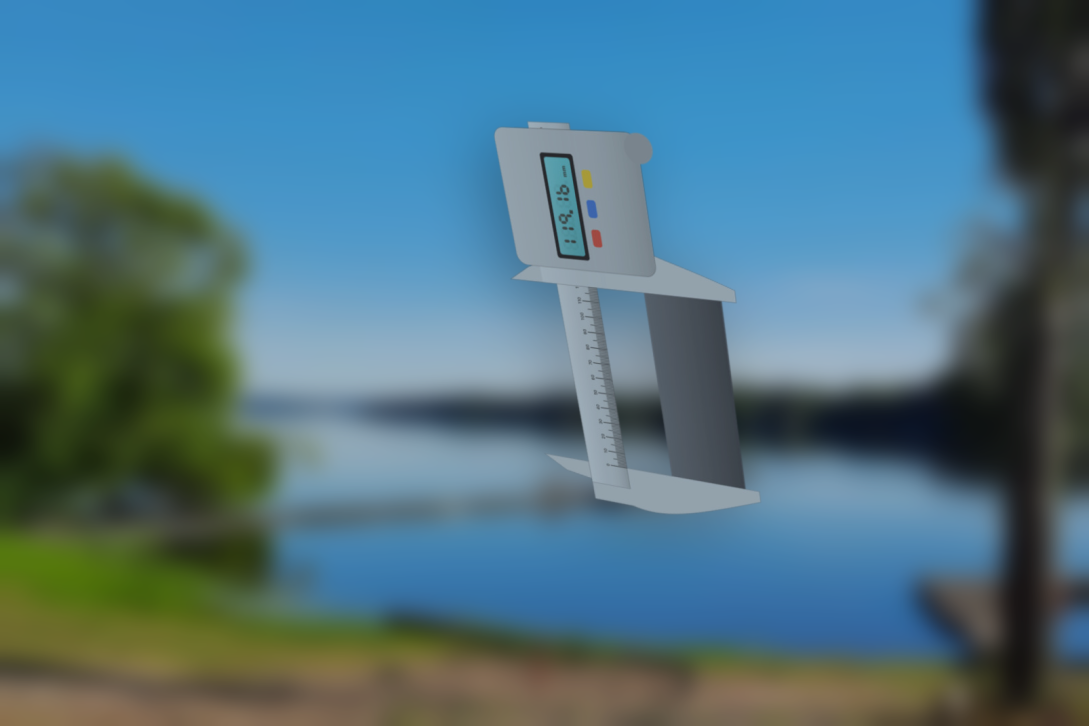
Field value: 119.16 mm
